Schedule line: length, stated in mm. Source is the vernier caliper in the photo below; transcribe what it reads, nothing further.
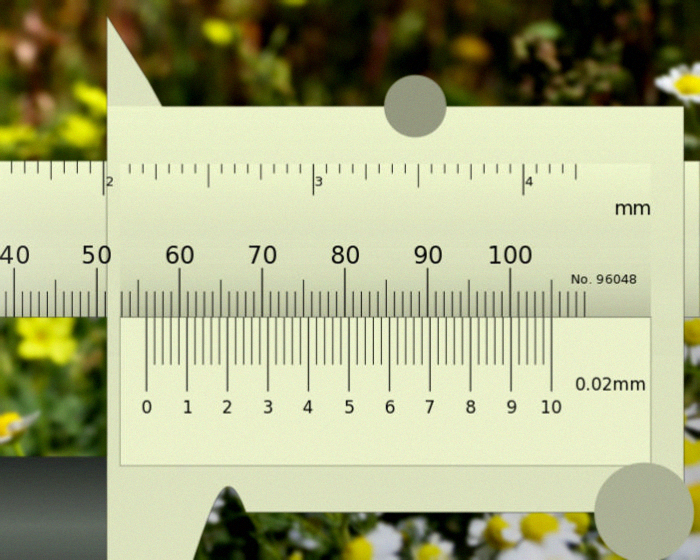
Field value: 56.0 mm
